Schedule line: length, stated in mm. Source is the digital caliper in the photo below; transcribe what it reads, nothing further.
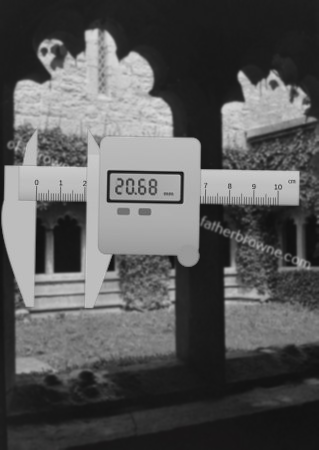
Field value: 20.68 mm
